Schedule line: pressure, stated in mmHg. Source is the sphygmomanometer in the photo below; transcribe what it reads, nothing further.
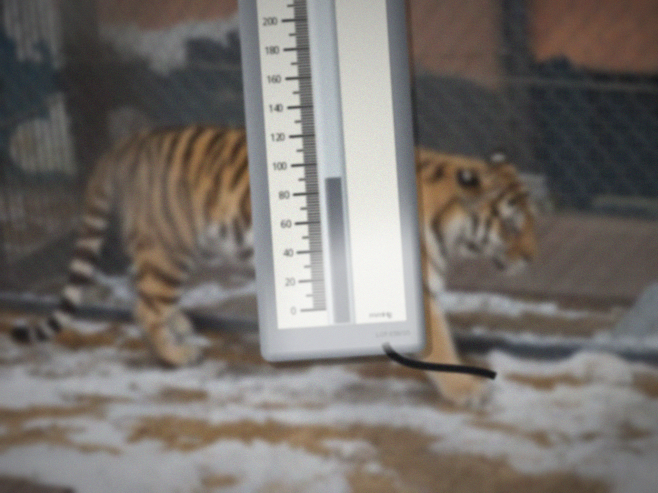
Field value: 90 mmHg
